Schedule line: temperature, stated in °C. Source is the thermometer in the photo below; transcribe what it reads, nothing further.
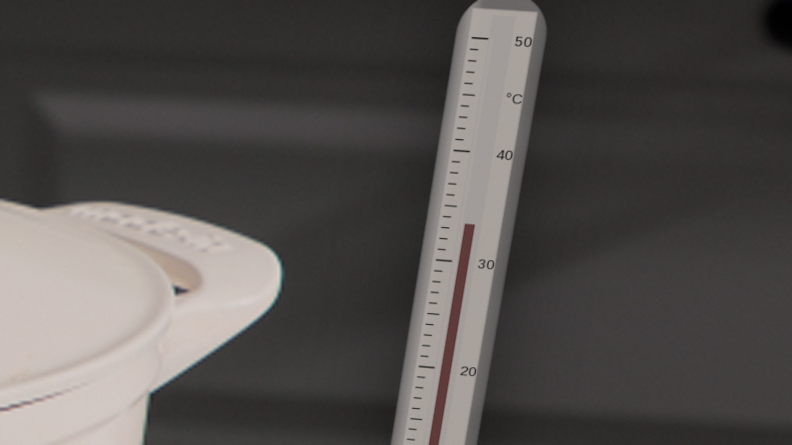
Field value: 33.5 °C
